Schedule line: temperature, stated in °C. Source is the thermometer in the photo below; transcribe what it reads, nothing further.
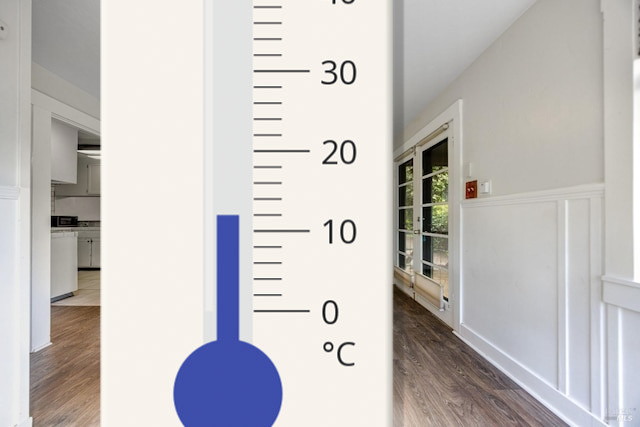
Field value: 12 °C
